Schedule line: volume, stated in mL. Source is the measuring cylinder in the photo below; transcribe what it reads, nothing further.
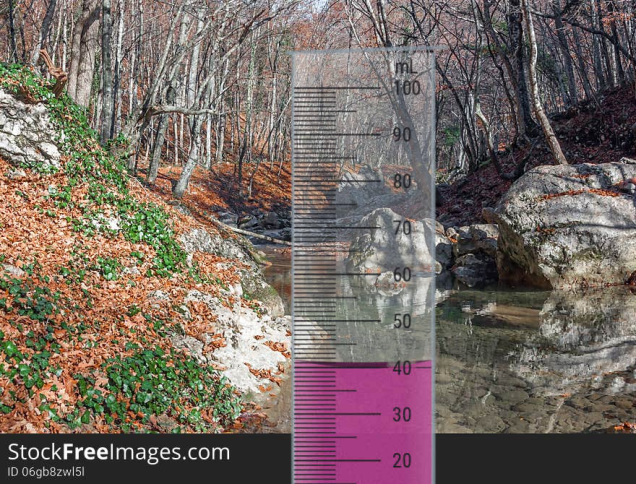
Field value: 40 mL
